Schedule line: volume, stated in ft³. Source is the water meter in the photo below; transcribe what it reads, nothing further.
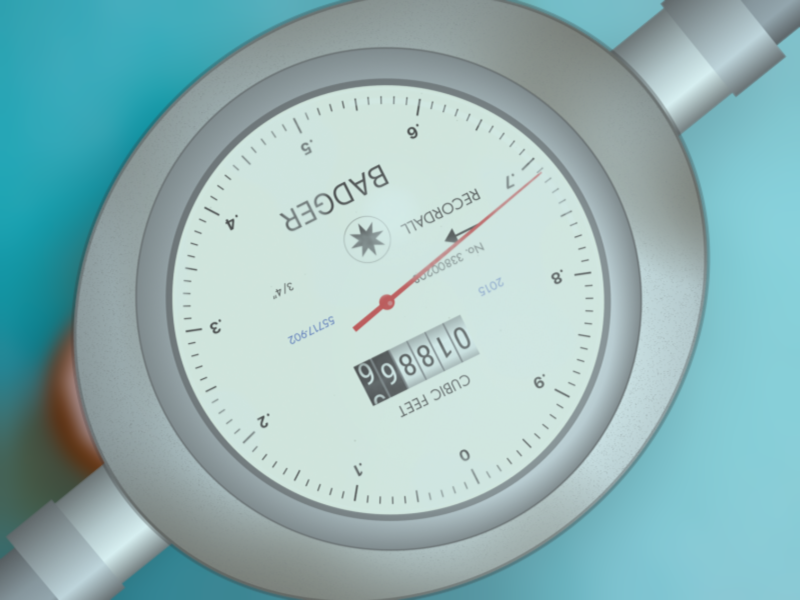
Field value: 18865.71 ft³
